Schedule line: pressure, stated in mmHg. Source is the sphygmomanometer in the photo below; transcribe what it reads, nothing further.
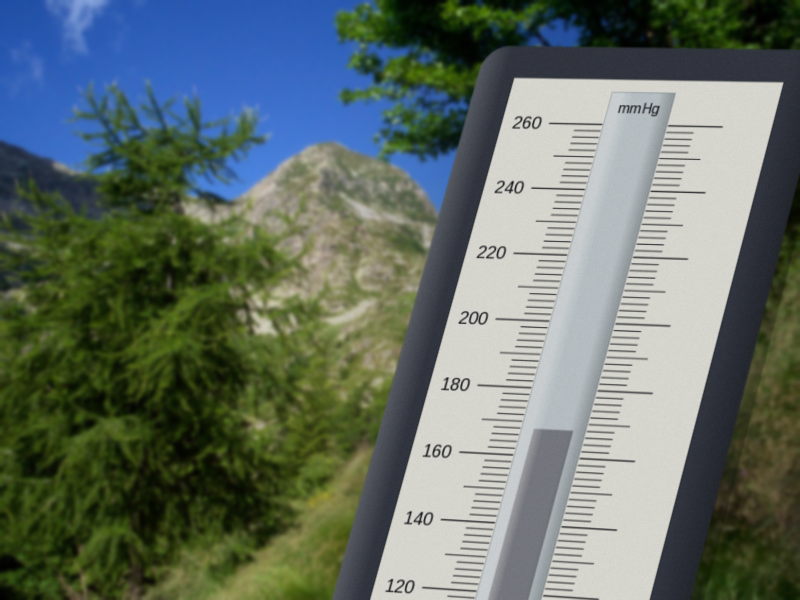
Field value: 168 mmHg
